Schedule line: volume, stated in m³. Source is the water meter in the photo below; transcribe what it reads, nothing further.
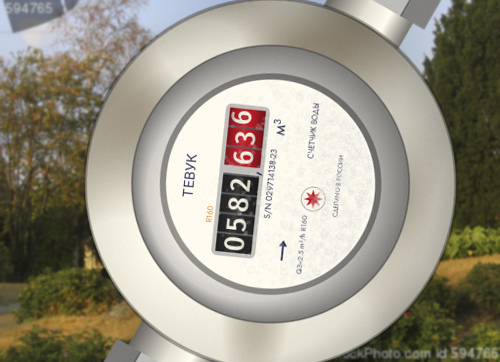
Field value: 582.636 m³
